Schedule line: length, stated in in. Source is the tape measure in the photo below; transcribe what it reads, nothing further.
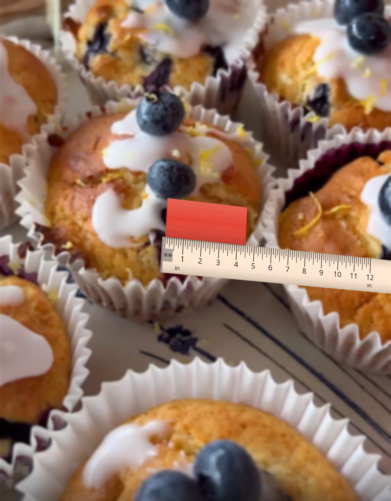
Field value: 4.5 in
